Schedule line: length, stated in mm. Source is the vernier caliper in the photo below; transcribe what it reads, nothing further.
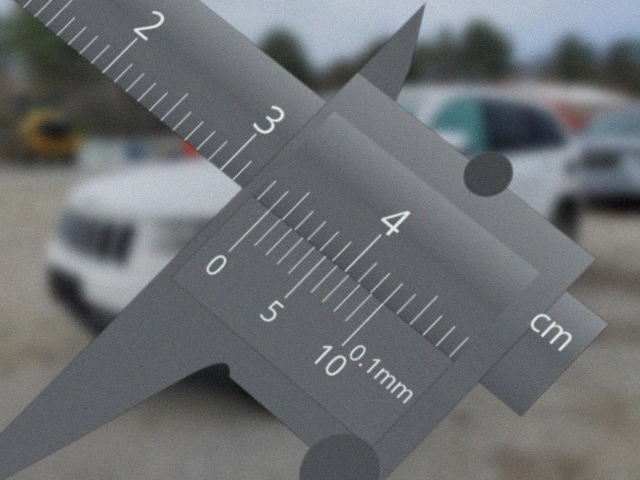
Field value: 34.0 mm
